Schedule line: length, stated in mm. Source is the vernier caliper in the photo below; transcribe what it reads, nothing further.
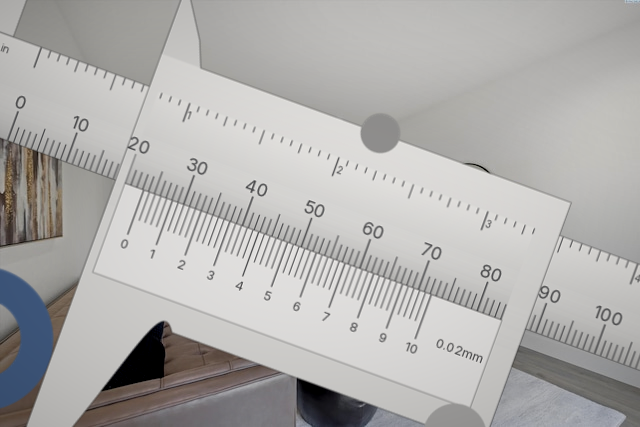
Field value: 23.2 mm
